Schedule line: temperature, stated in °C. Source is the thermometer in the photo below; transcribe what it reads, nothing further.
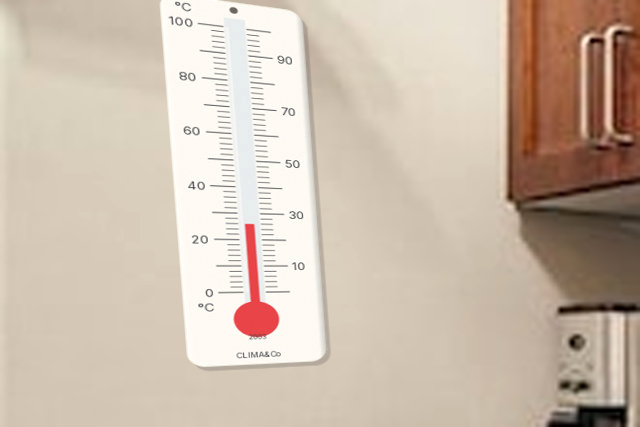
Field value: 26 °C
